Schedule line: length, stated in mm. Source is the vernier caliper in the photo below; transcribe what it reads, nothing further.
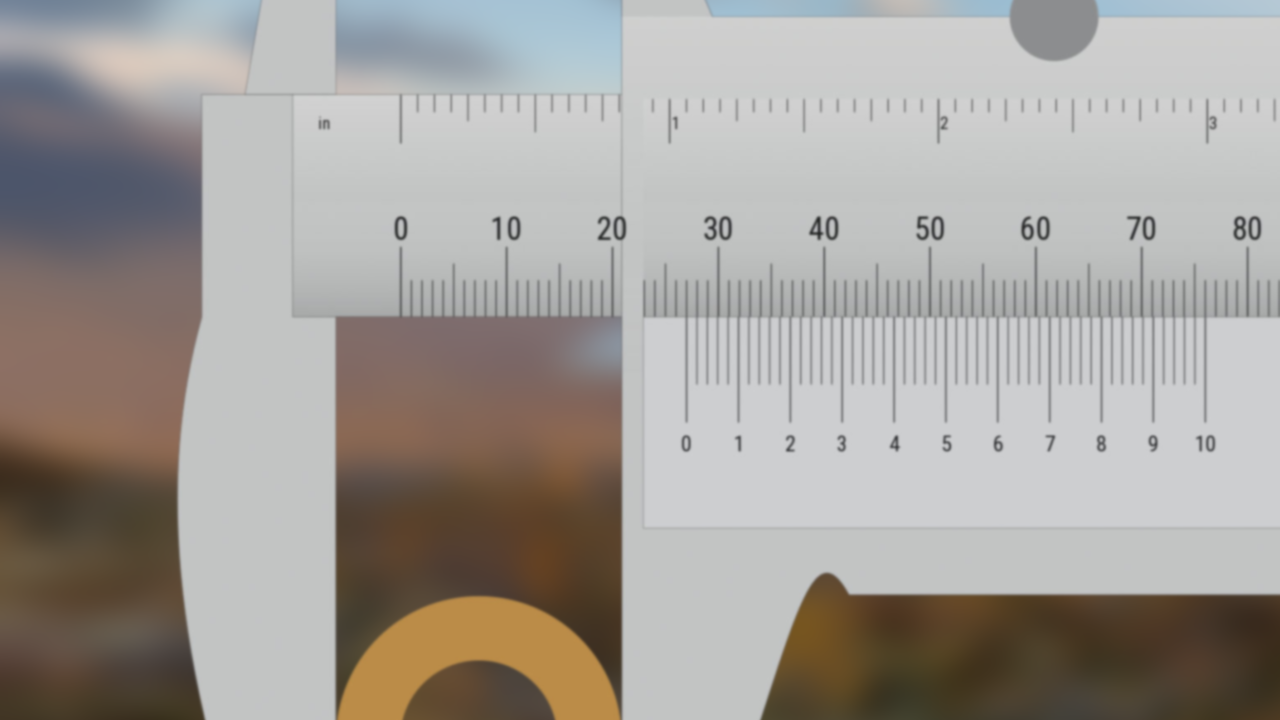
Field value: 27.0 mm
